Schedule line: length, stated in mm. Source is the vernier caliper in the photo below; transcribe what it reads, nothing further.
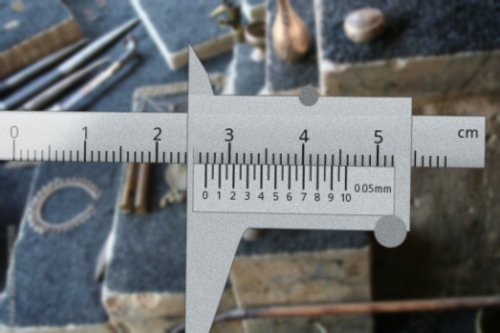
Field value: 26.8 mm
